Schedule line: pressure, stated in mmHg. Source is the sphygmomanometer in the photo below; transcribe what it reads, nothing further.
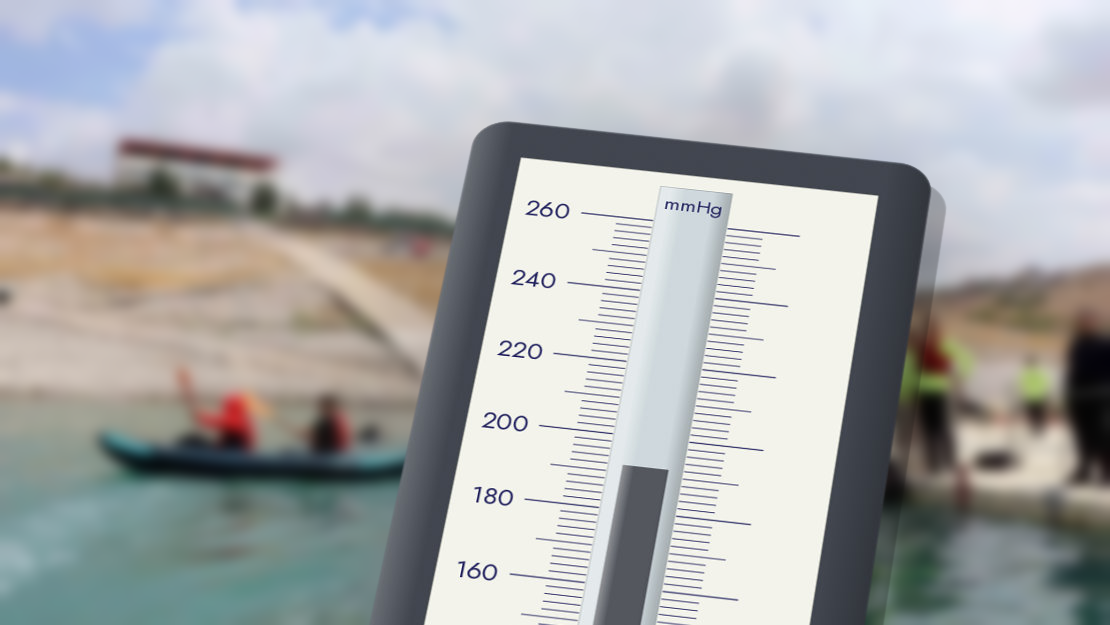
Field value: 192 mmHg
